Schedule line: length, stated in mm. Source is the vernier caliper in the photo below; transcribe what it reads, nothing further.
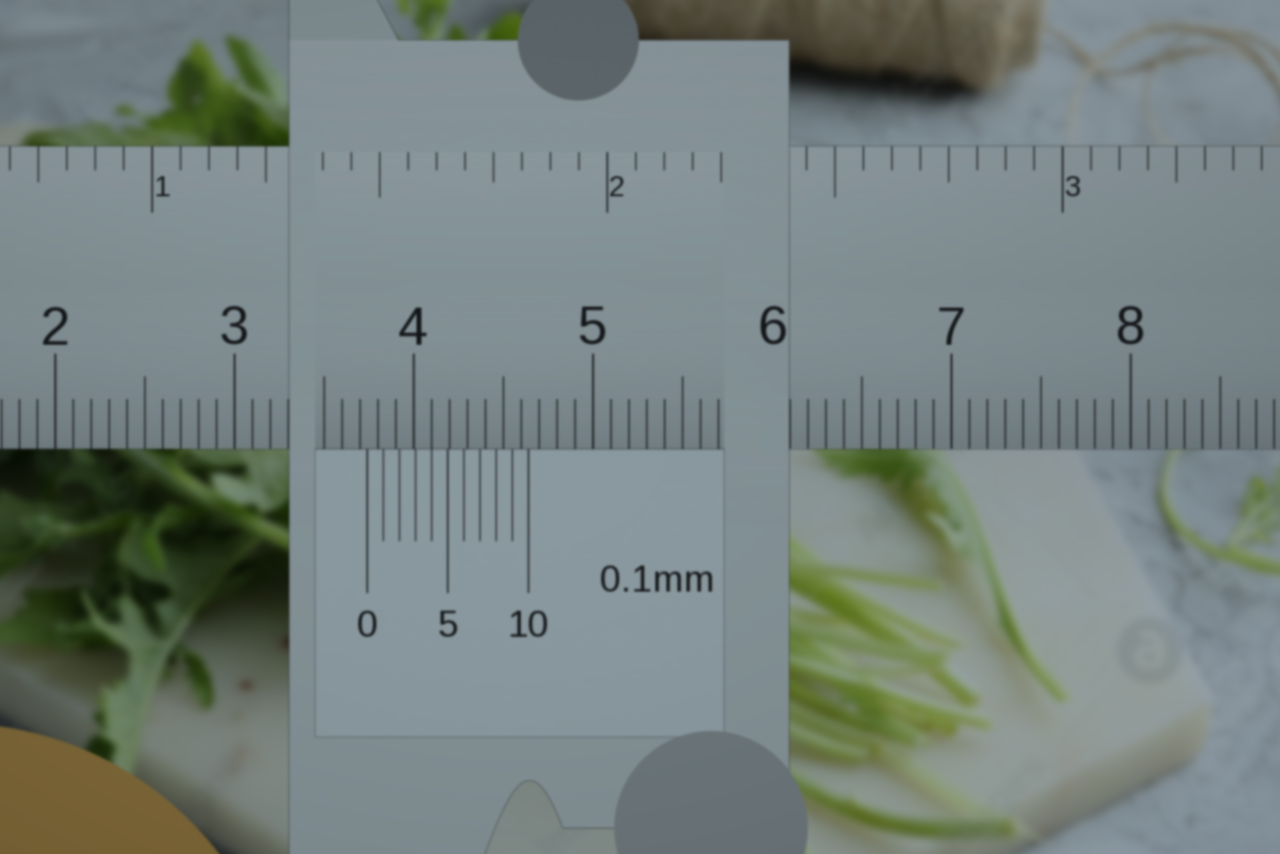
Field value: 37.4 mm
